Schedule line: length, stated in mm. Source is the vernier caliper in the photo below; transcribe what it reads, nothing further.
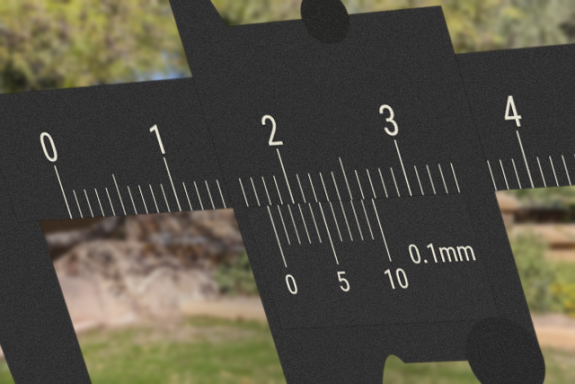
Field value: 17.7 mm
